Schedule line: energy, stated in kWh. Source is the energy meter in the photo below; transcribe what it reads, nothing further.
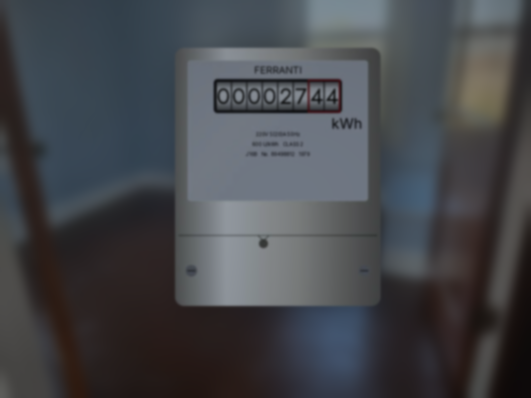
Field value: 27.44 kWh
